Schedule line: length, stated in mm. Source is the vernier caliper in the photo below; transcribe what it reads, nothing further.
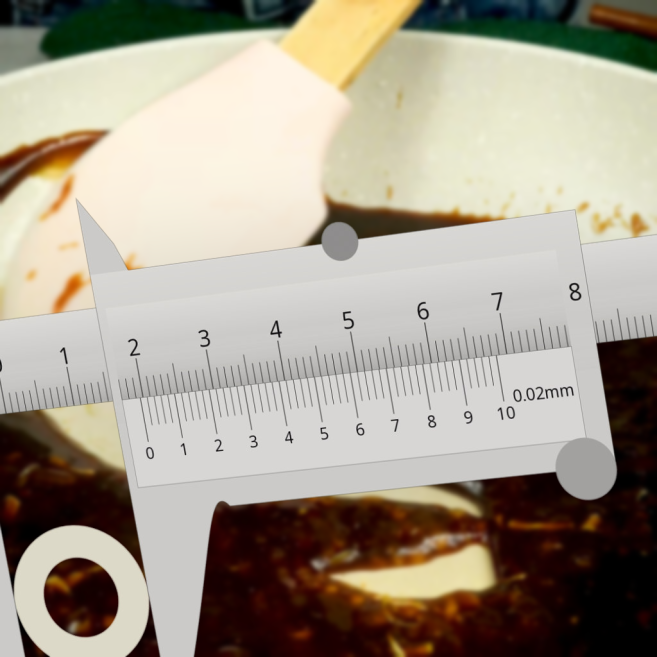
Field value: 19.6 mm
